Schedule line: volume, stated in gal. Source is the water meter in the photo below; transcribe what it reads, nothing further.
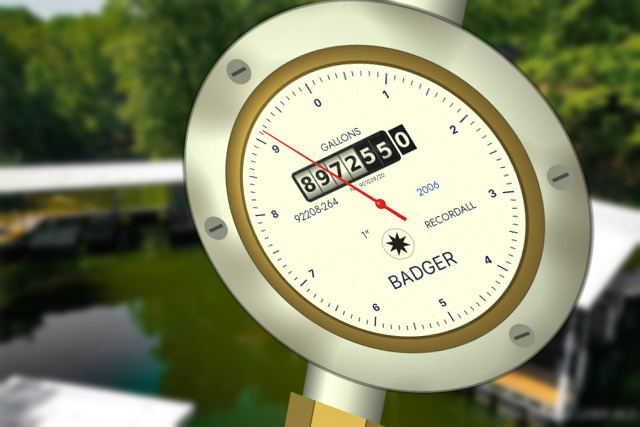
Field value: 8972549.1 gal
